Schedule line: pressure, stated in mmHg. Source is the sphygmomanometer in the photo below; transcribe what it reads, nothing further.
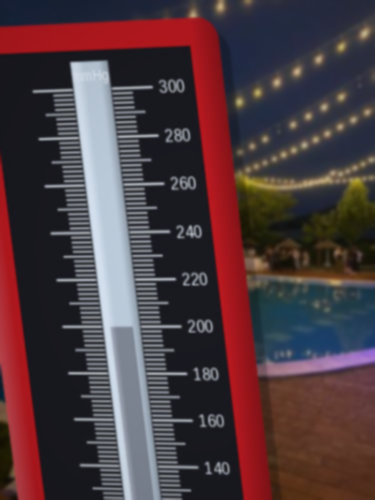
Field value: 200 mmHg
